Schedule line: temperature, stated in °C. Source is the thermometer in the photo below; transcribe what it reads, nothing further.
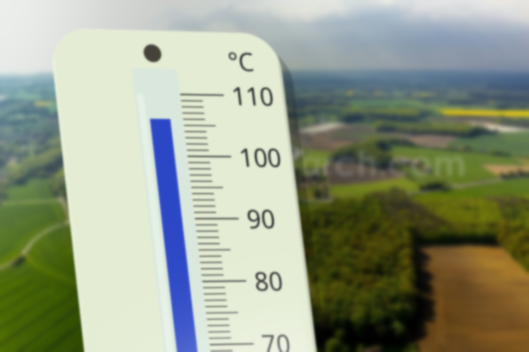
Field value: 106 °C
